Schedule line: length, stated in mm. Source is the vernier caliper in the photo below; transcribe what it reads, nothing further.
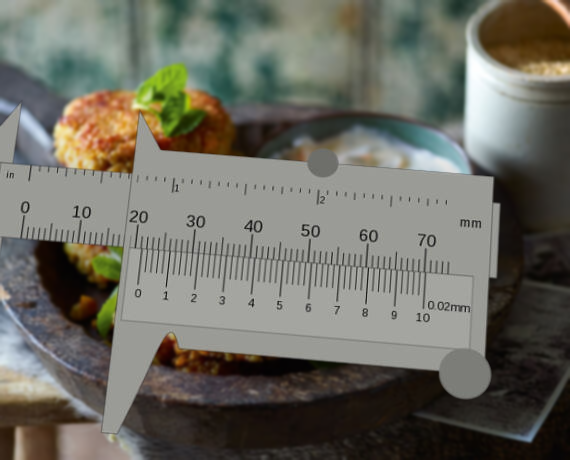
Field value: 21.2 mm
